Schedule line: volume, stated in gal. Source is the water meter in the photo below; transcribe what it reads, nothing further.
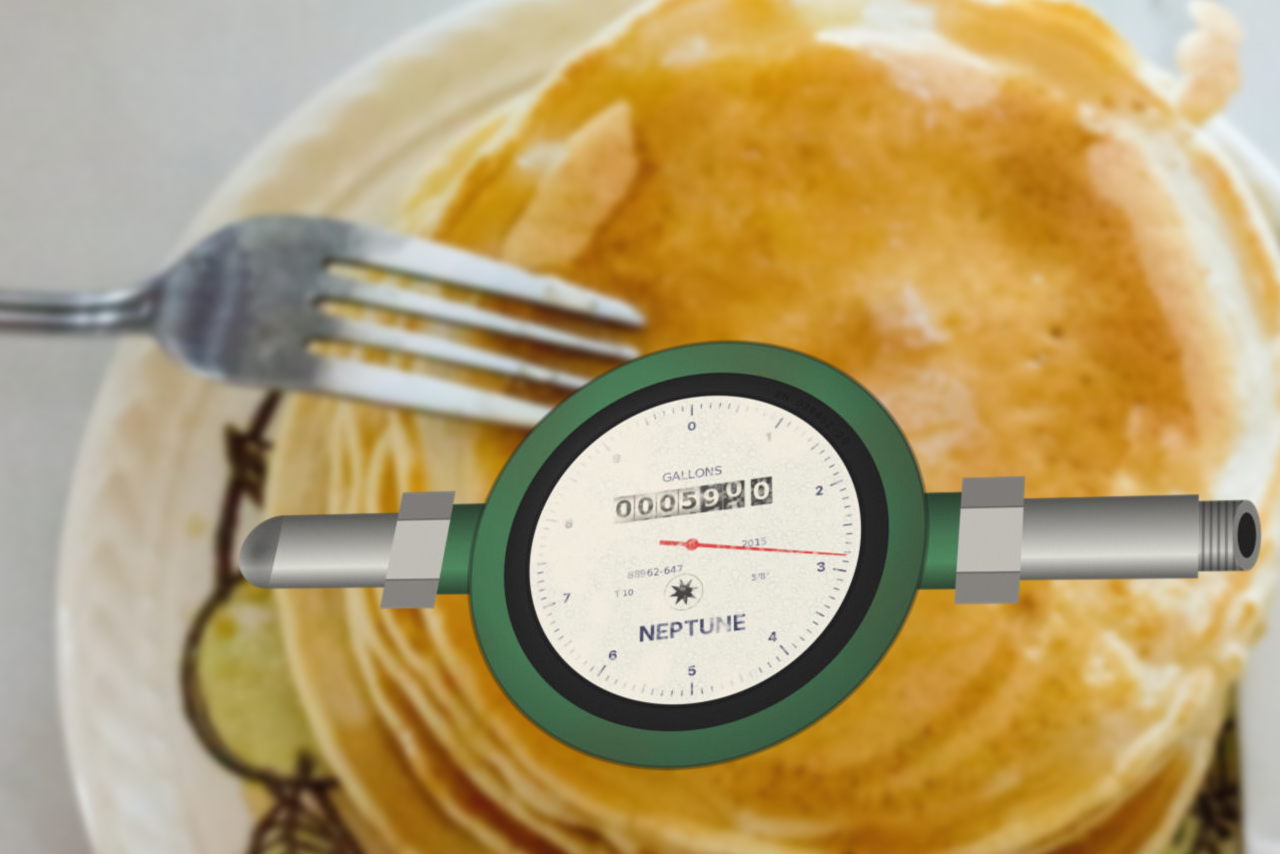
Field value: 5902.8 gal
